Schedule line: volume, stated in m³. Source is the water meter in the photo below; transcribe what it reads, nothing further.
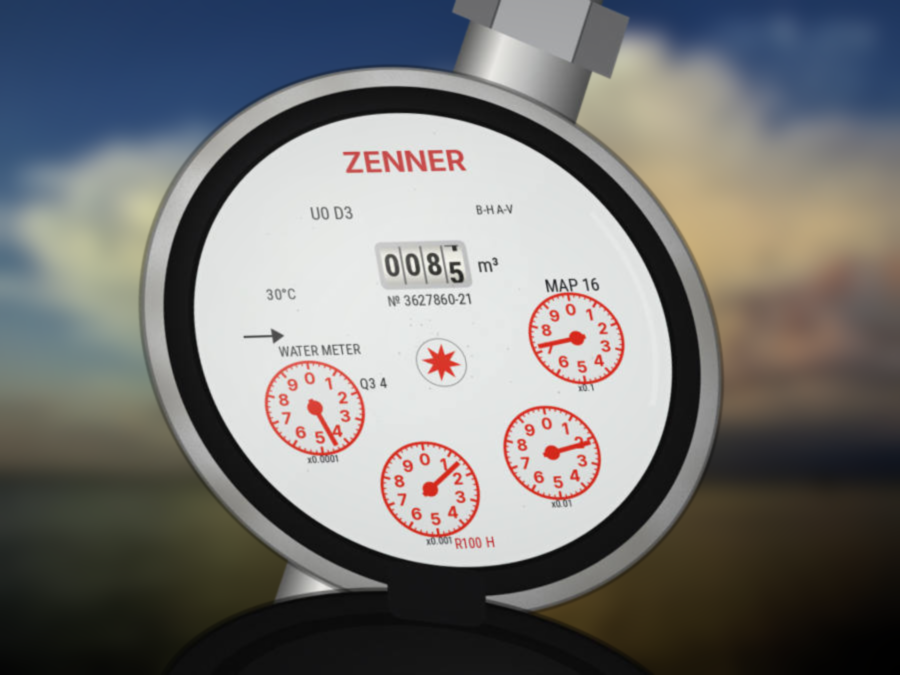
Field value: 84.7214 m³
